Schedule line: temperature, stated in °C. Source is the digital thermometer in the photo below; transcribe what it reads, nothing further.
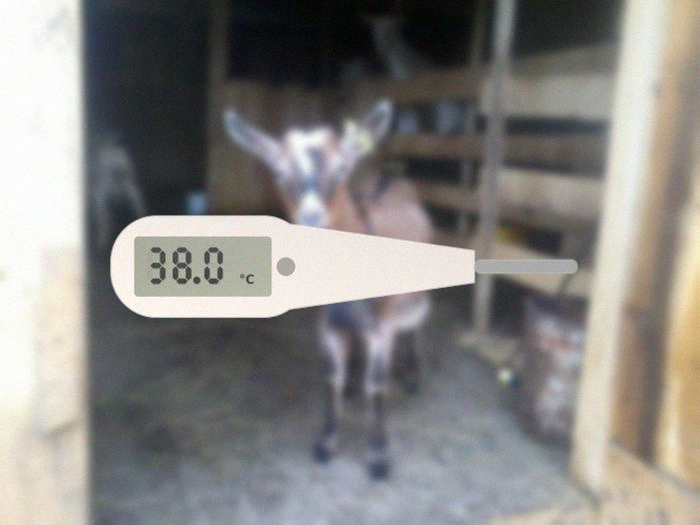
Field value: 38.0 °C
